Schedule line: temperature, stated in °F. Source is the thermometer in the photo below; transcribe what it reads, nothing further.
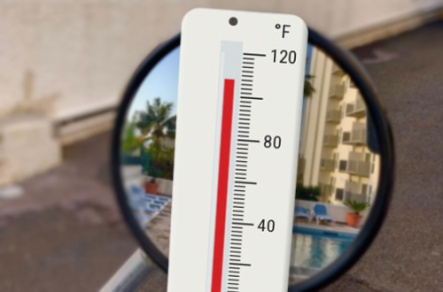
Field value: 108 °F
